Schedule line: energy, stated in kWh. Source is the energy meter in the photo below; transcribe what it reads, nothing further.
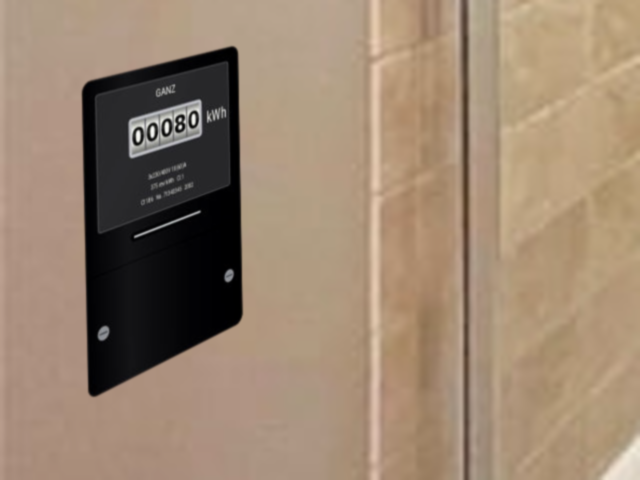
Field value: 80 kWh
